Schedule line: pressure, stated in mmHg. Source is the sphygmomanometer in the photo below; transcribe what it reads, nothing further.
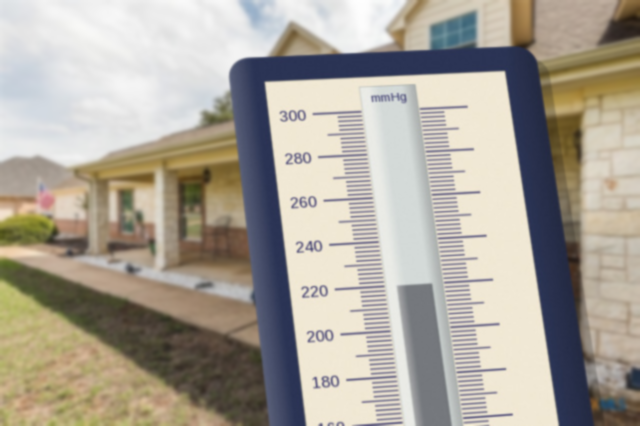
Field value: 220 mmHg
